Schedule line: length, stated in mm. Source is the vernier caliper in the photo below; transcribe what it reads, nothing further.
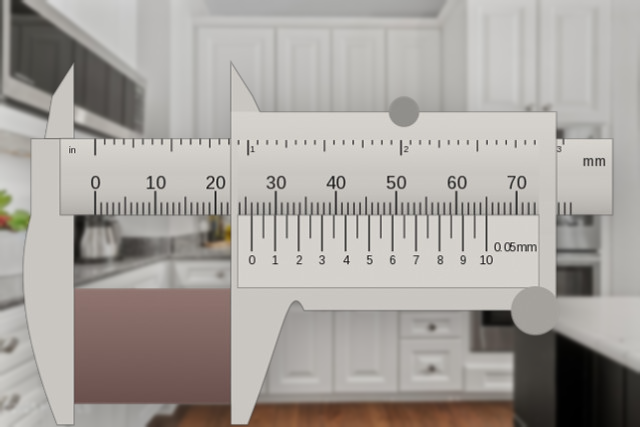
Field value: 26.0 mm
